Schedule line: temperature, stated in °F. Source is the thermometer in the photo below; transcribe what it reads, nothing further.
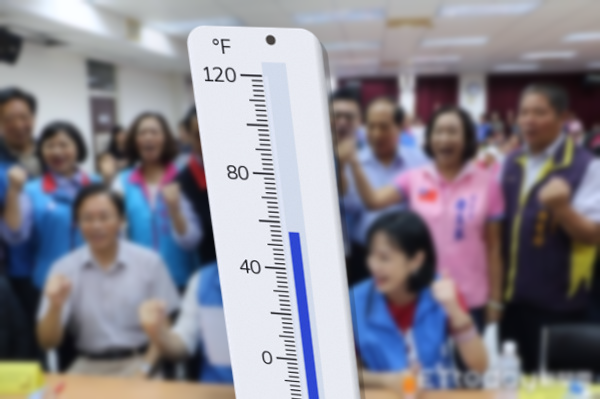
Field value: 56 °F
